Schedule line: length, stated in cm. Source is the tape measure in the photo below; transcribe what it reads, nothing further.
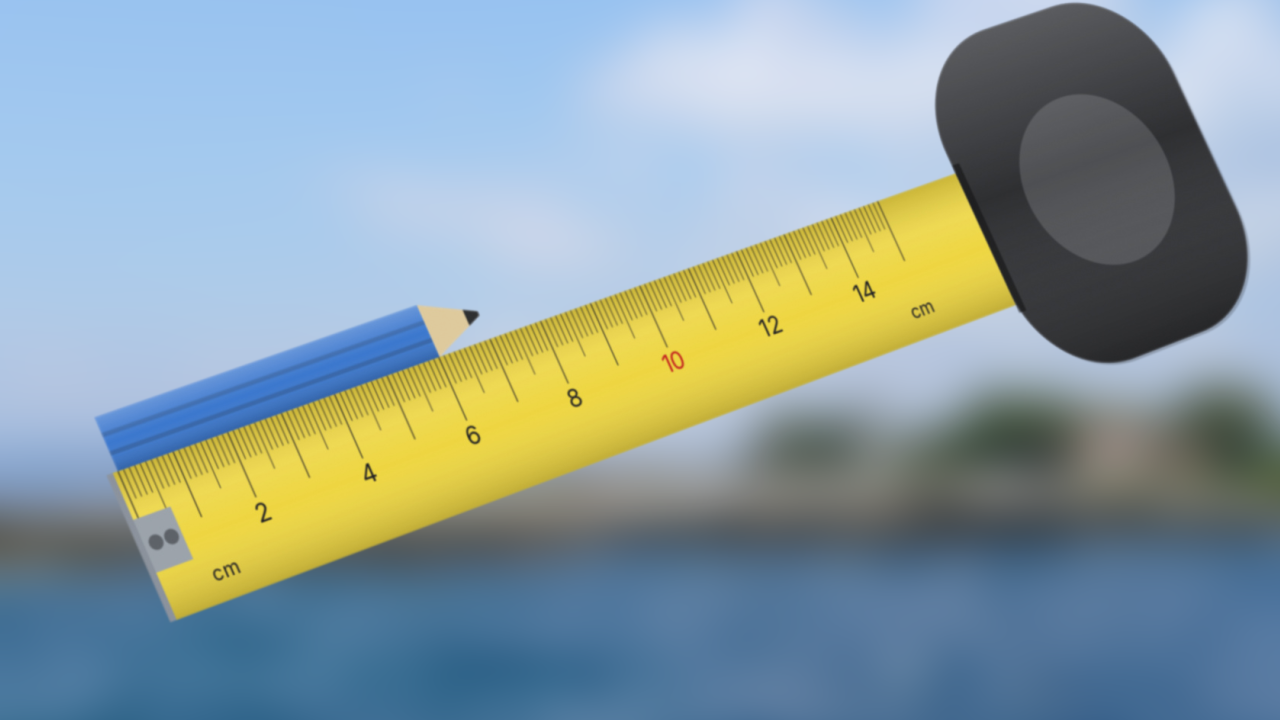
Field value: 7 cm
